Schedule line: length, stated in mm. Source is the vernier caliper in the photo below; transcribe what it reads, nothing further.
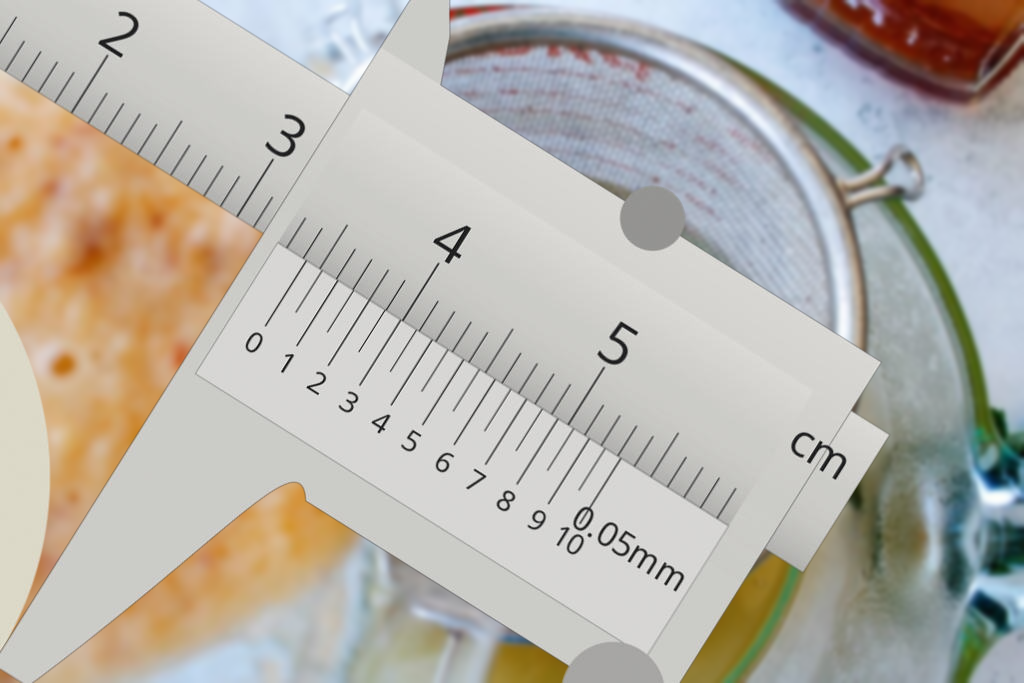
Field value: 34.2 mm
